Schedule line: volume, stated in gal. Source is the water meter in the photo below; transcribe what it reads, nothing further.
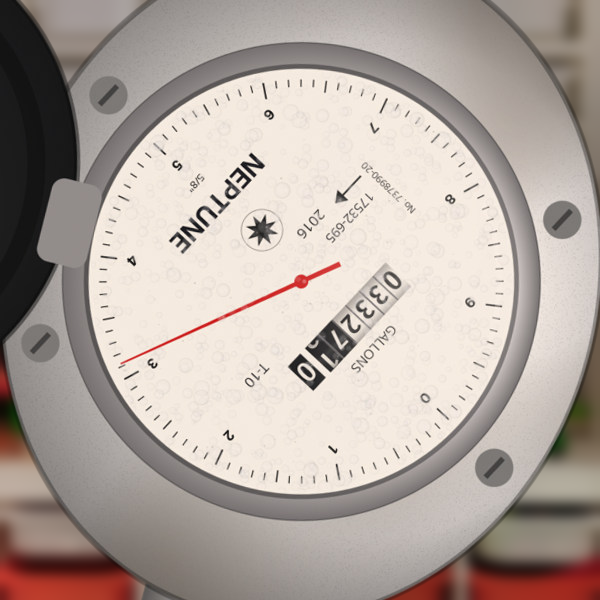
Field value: 332713.1 gal
